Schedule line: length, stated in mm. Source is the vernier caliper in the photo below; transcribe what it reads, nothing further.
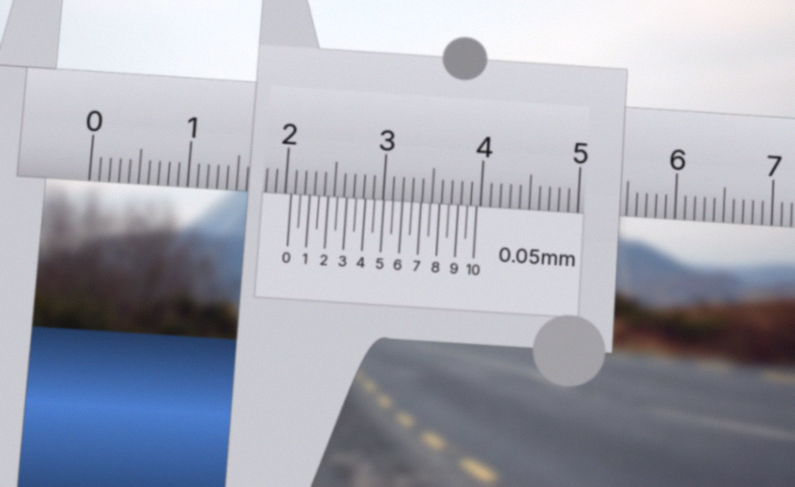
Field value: 20.6 mm
